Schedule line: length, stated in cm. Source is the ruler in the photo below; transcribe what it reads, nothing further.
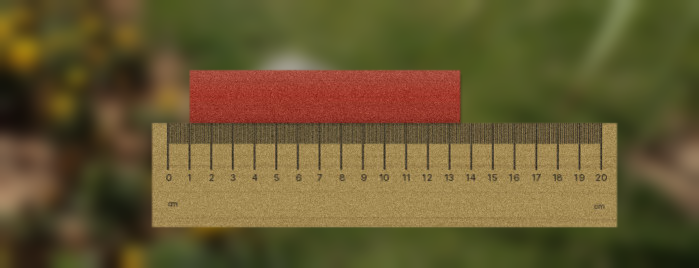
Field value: 12.5 cm
